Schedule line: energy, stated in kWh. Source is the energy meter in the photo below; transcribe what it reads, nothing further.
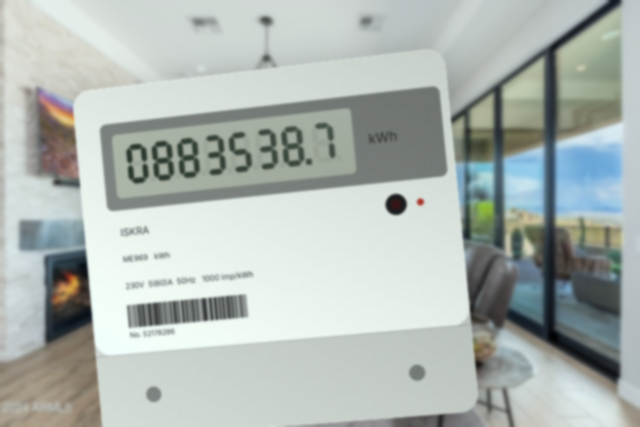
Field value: 883538.7 kWh
